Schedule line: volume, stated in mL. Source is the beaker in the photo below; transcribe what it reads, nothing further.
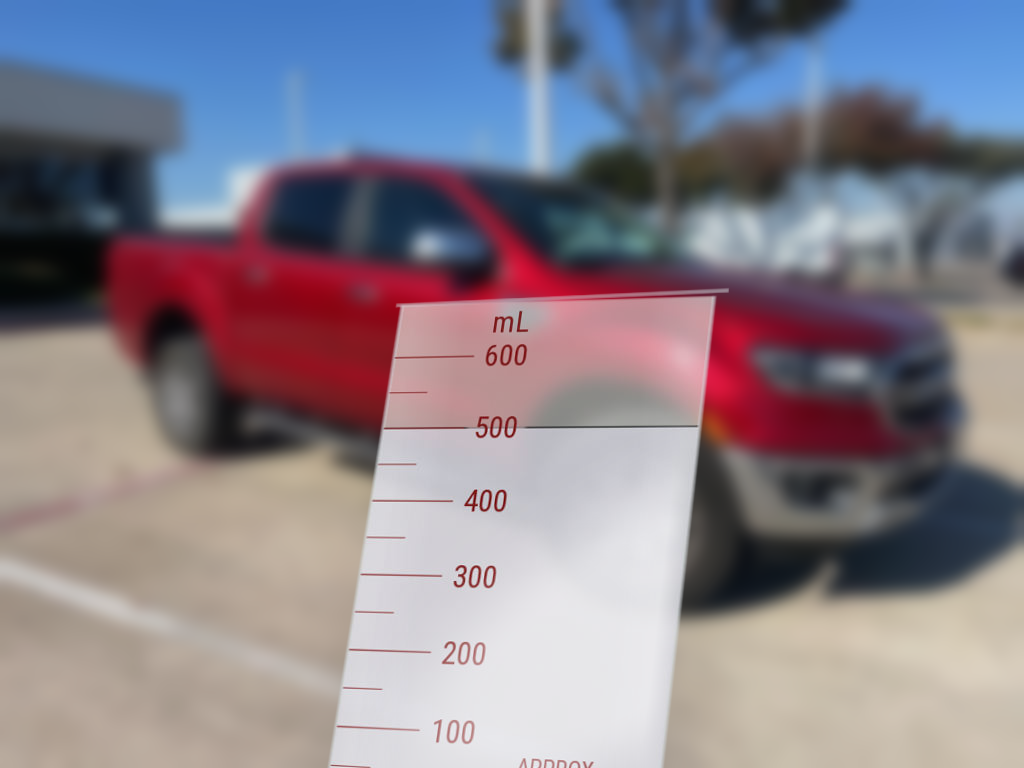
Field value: 500 mL
